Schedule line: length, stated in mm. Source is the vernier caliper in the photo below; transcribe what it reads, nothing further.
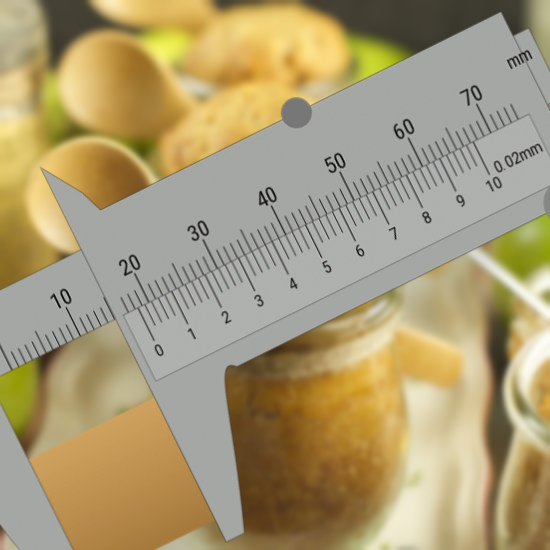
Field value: 18.4 mm
